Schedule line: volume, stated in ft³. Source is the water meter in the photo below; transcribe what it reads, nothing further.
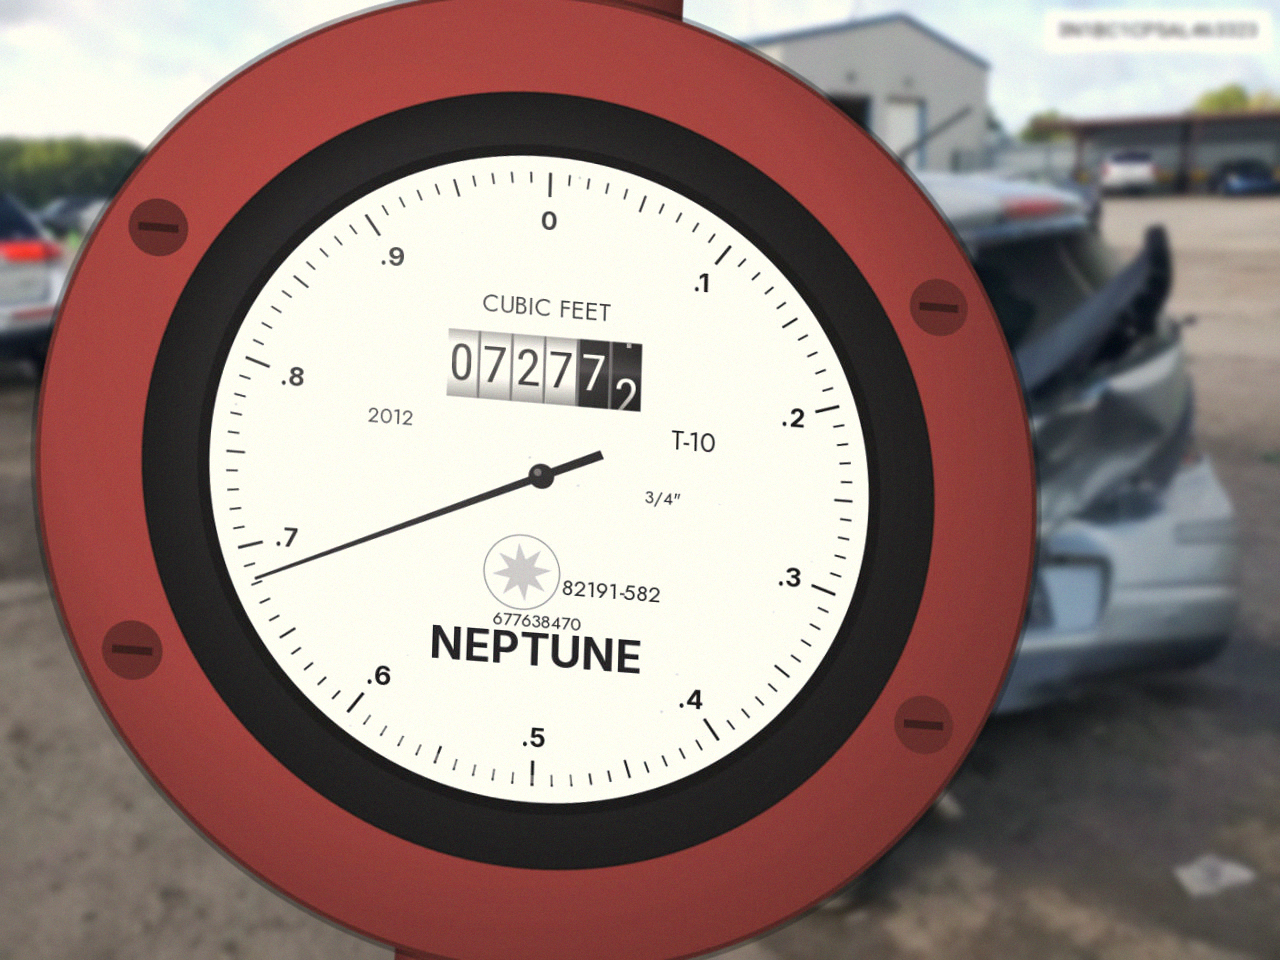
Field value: 72771.68 ft³
